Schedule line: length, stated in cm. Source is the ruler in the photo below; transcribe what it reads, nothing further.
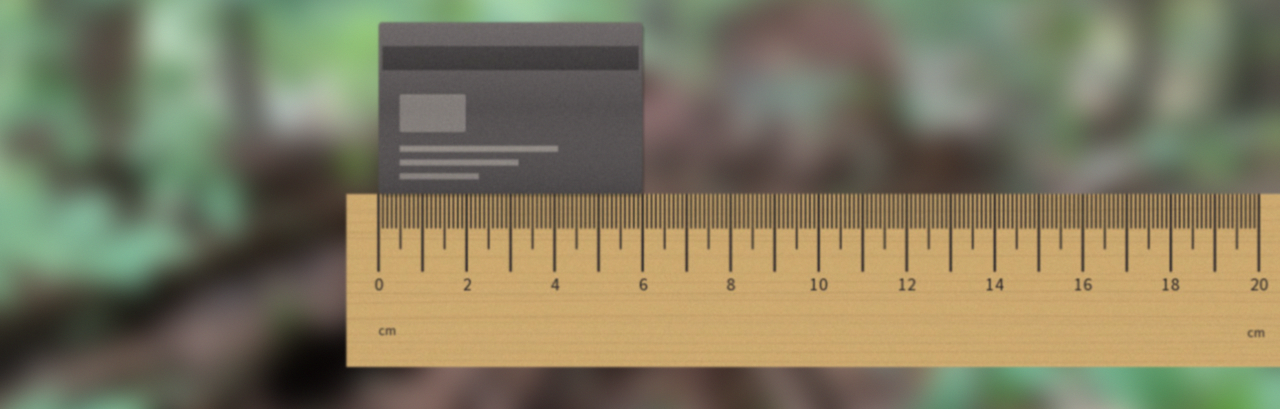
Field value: 6 cm
